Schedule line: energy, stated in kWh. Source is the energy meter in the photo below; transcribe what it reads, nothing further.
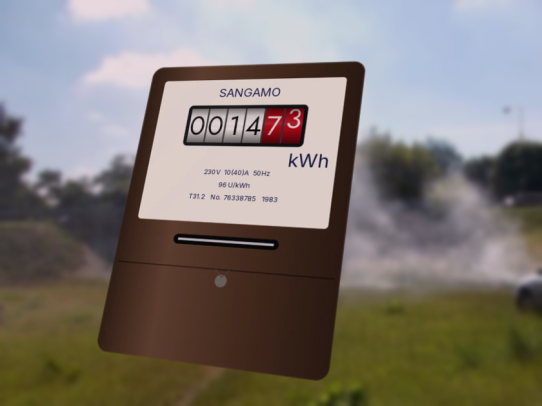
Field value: 14.73 kWh
